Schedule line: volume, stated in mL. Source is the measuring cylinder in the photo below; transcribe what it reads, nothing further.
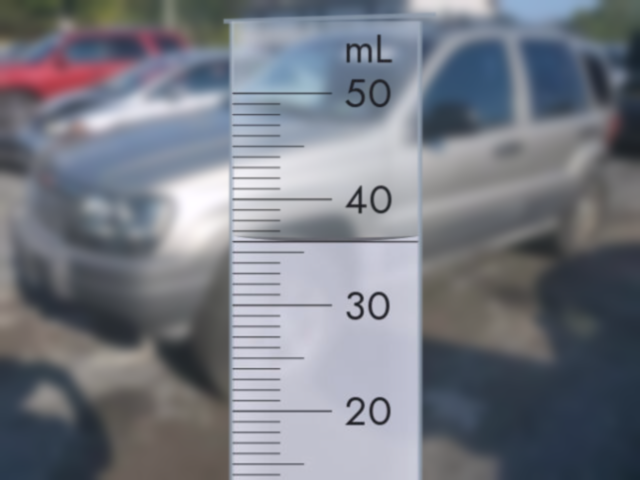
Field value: 36 mL
